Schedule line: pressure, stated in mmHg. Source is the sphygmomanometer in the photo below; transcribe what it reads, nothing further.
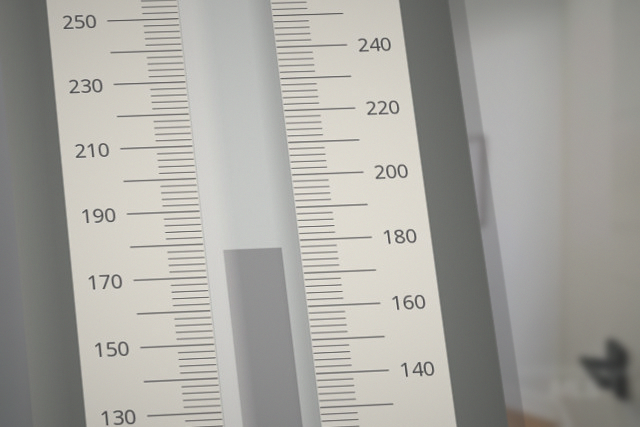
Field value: 178 mmHg
